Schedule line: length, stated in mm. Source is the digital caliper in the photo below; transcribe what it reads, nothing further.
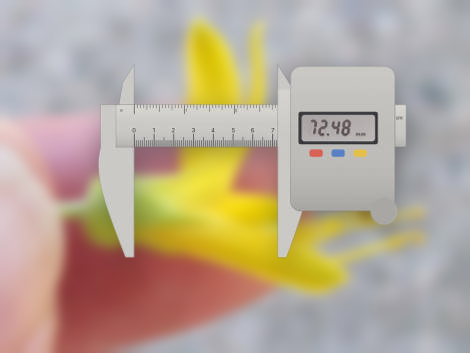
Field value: 72.48 mm
